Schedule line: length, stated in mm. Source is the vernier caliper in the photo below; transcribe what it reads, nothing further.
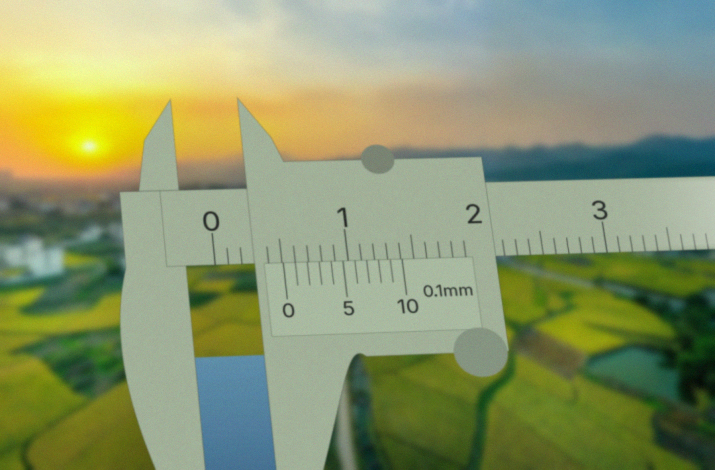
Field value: 5.1 mm
